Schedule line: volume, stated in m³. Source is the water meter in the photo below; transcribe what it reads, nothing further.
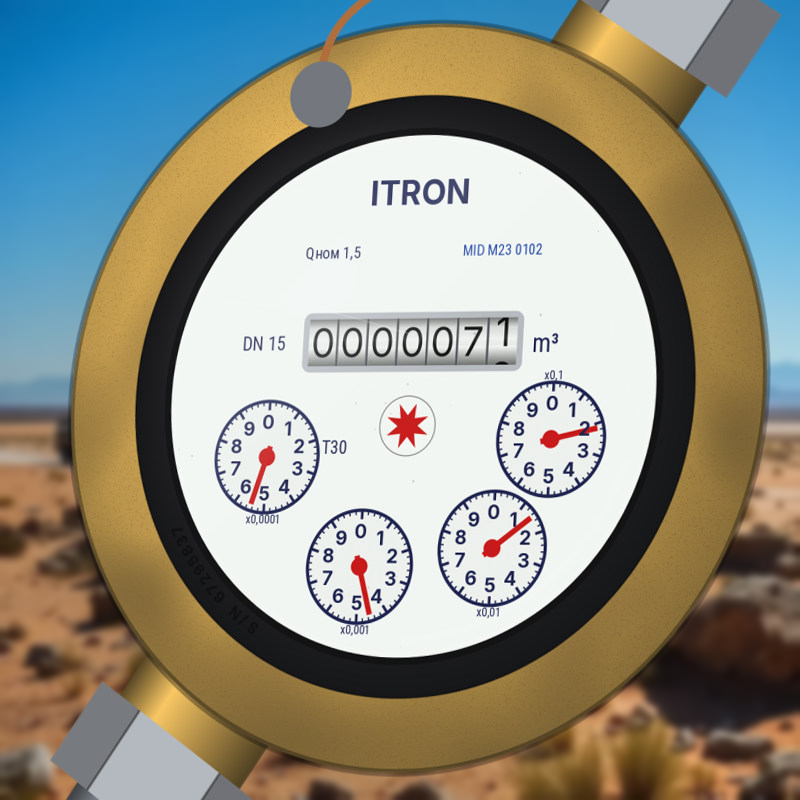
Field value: 71.2145 m³
